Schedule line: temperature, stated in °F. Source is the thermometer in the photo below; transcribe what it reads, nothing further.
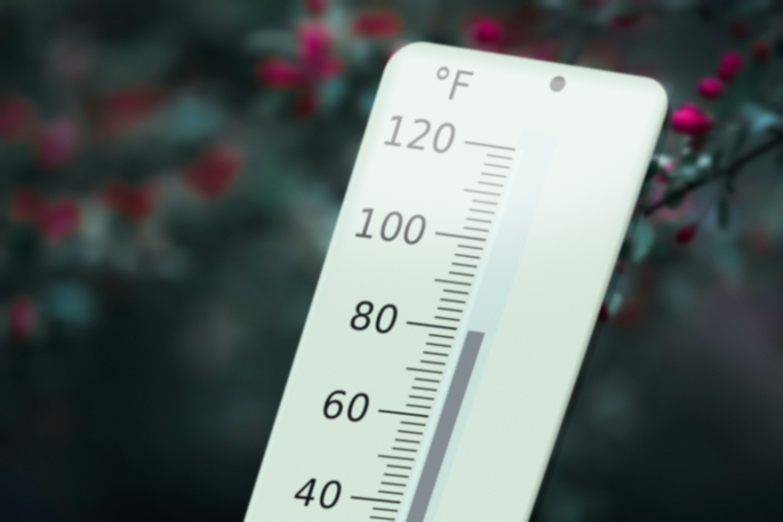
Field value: 80 °F
